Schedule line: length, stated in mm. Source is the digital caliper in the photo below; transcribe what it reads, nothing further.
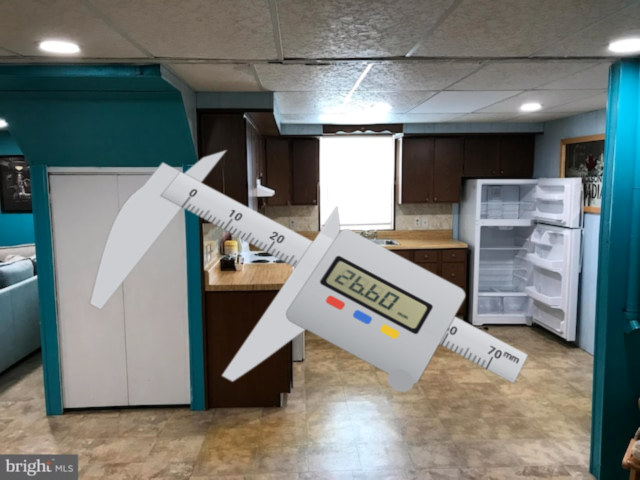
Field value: 26.60 mm
